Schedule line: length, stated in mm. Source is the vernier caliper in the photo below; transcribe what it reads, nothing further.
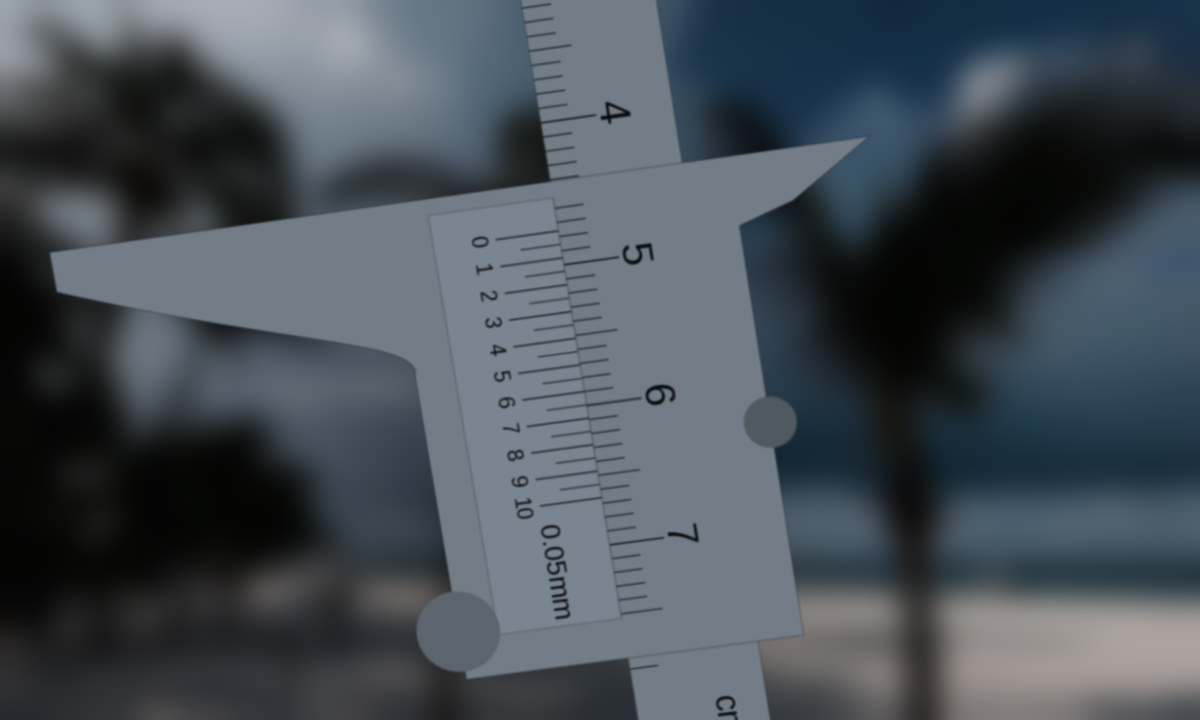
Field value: 47.6 mm
